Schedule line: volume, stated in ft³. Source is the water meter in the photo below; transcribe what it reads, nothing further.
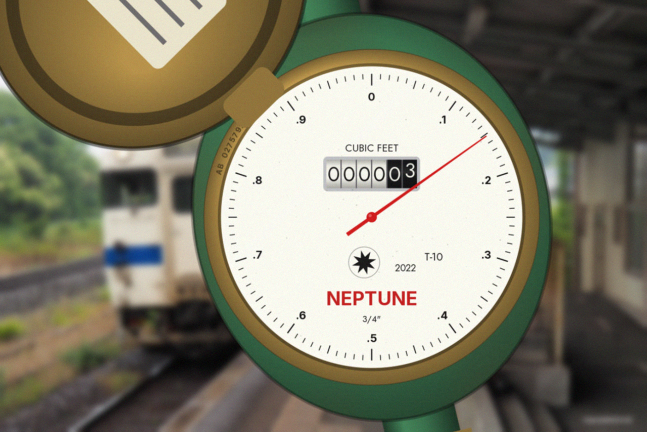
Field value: 3.15 ft³
